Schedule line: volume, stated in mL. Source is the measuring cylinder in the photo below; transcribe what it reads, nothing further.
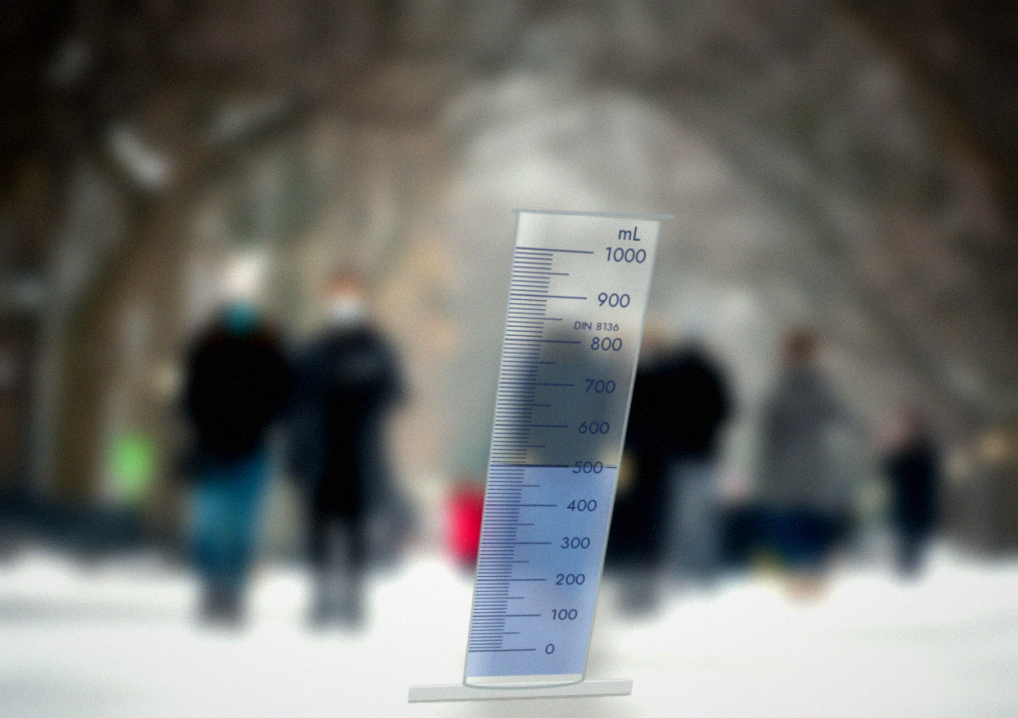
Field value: 500 mL
